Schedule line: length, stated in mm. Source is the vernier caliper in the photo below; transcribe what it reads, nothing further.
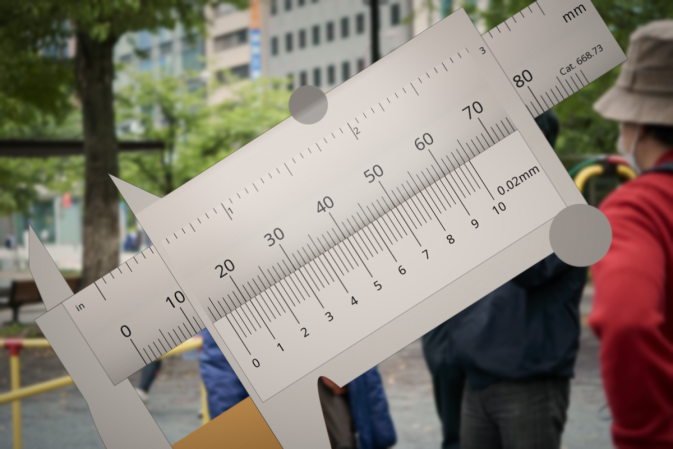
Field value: 15.8 mm
